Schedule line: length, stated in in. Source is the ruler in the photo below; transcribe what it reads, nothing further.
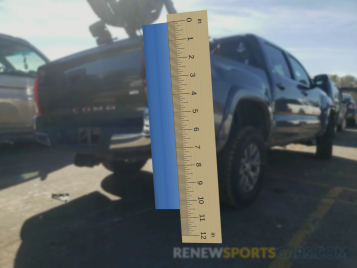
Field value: 10.5 in
